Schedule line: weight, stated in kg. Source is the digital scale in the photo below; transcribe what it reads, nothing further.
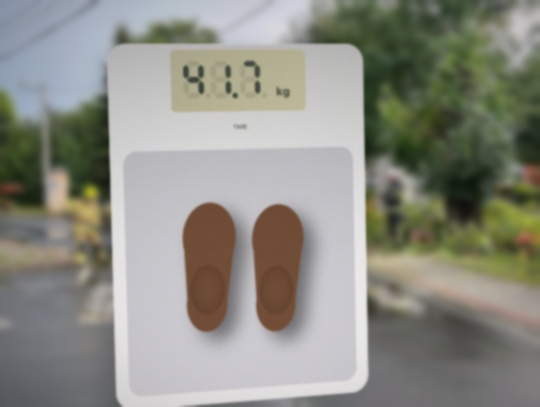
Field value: 41.7 kg
